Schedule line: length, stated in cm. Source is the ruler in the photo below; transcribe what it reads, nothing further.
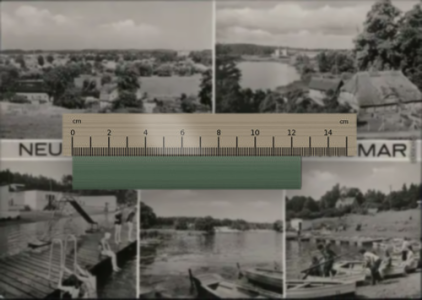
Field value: 12.5 cm
